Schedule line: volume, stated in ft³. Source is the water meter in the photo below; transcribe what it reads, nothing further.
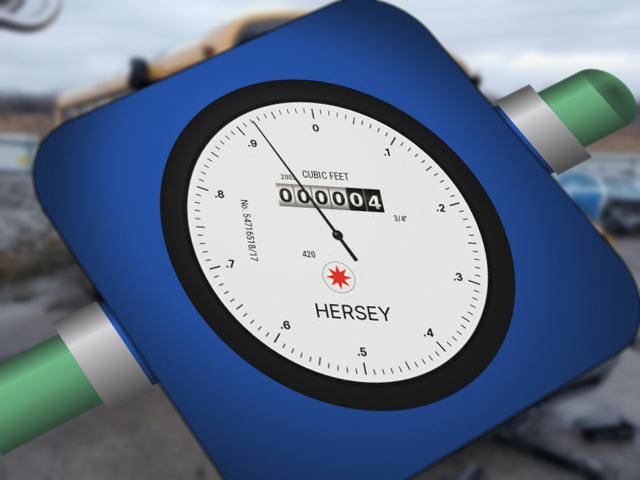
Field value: 3.92 ft³
